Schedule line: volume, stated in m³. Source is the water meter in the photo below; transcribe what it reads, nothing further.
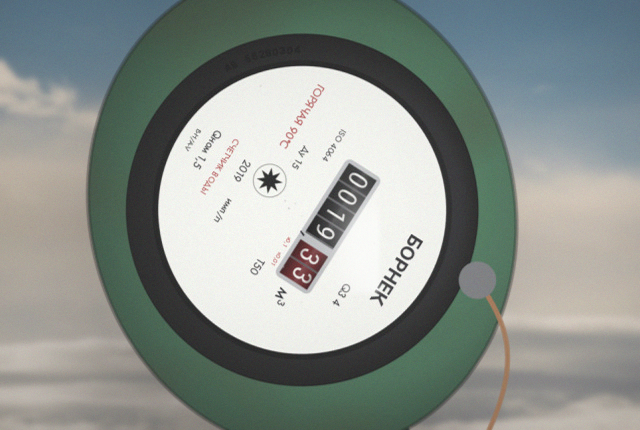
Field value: 19.33 m³
